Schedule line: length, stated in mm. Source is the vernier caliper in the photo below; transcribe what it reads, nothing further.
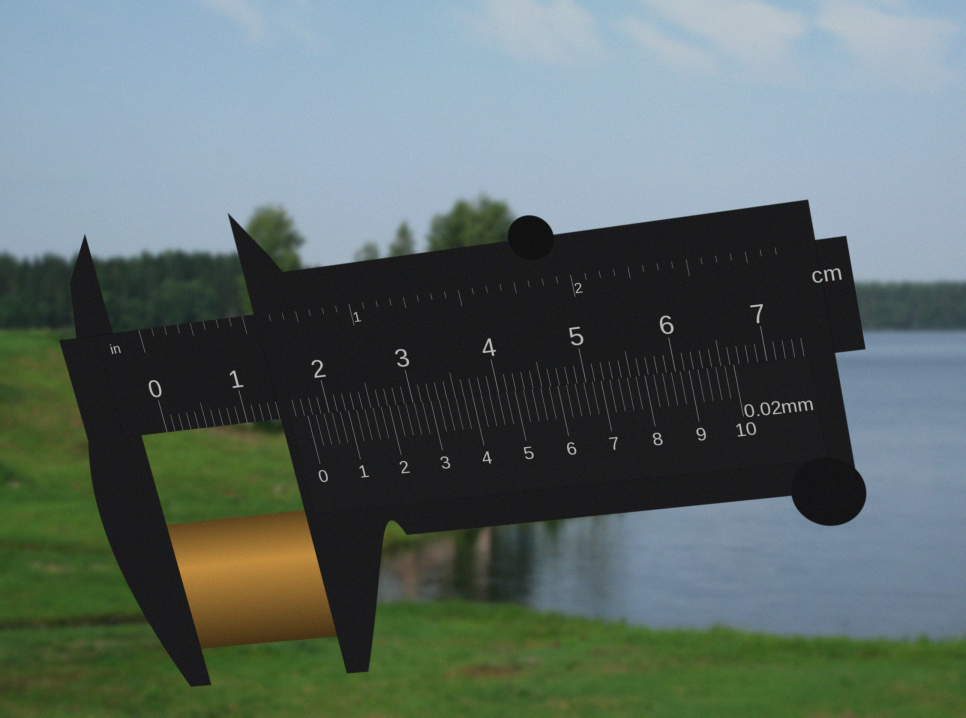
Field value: 17.4 mm
